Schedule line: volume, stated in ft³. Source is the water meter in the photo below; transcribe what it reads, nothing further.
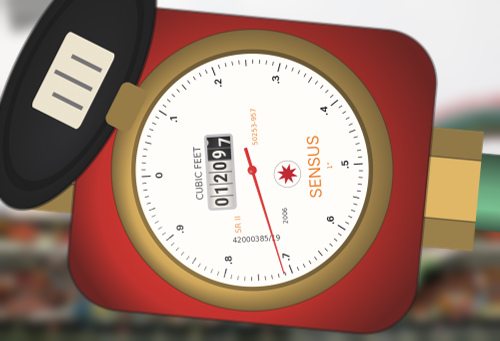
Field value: 12096.71 ft³
